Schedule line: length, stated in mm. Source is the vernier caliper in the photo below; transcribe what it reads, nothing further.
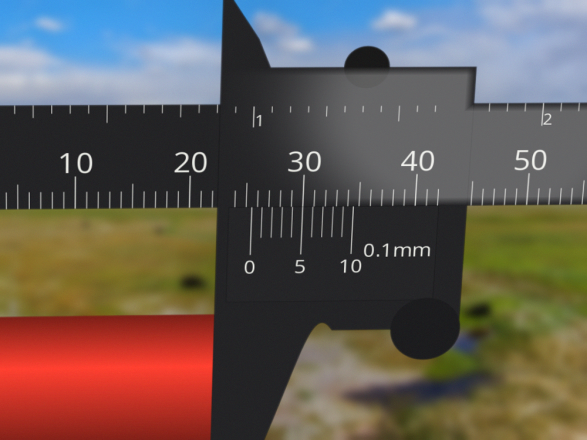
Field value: 25.5 mm
